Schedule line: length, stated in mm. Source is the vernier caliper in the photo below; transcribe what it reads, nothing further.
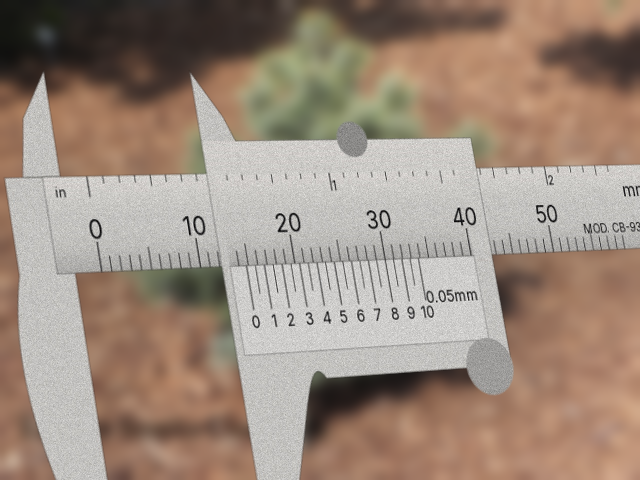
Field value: 14.8 mm
